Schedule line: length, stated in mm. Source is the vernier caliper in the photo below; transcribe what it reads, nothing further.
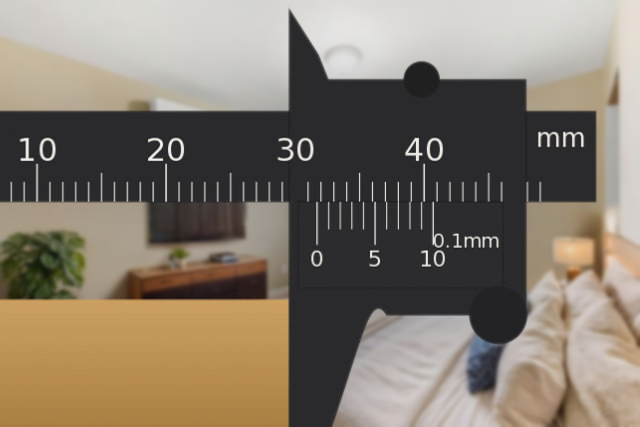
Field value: 31.7 mm
